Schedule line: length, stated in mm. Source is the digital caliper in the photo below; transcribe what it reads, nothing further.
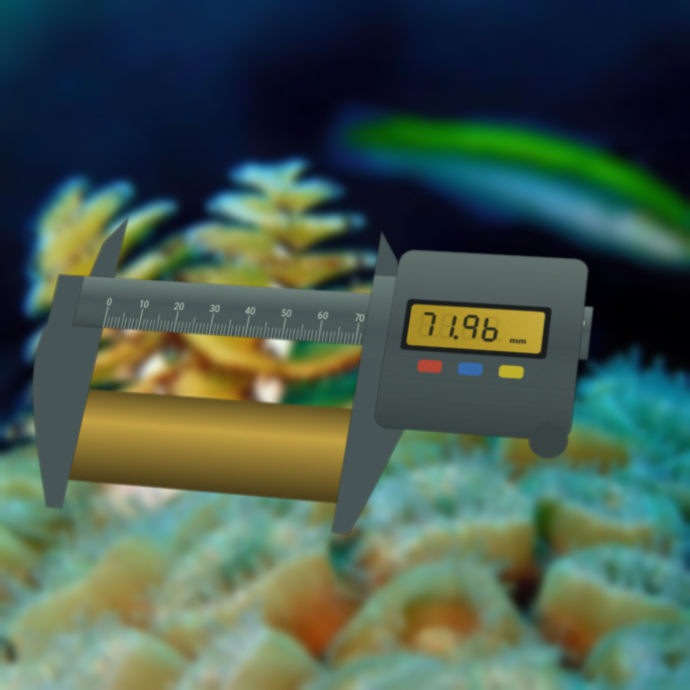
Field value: 71.96 mm
